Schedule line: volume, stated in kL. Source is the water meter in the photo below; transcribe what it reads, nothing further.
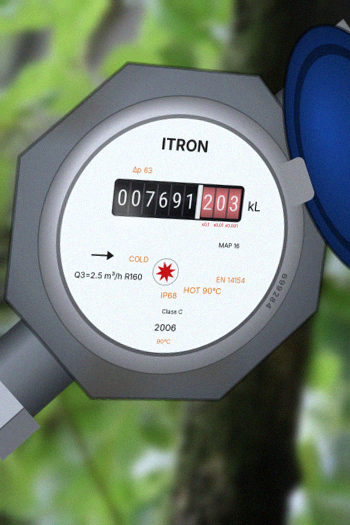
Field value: 7691.203 kL
